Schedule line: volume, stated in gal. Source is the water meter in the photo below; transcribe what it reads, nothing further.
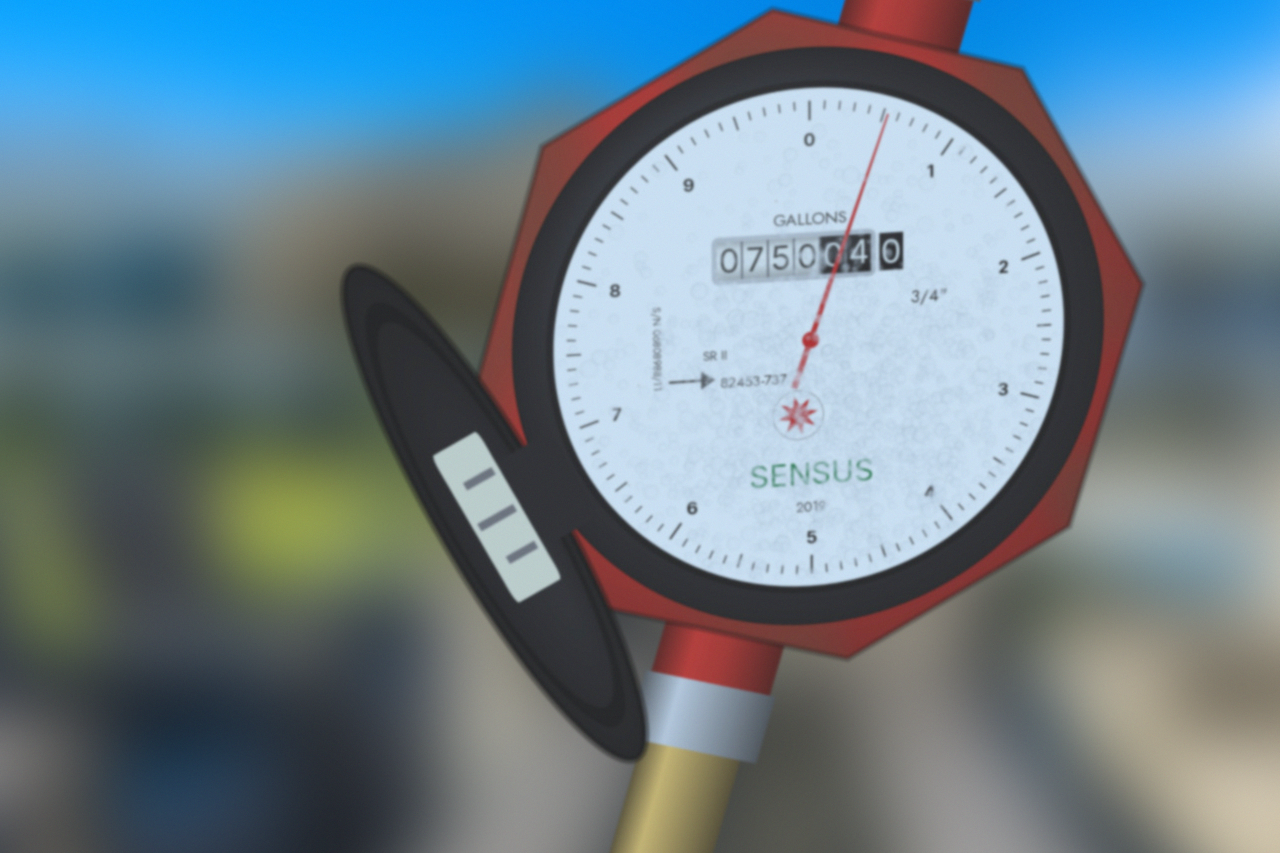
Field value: 750040.5 gal
